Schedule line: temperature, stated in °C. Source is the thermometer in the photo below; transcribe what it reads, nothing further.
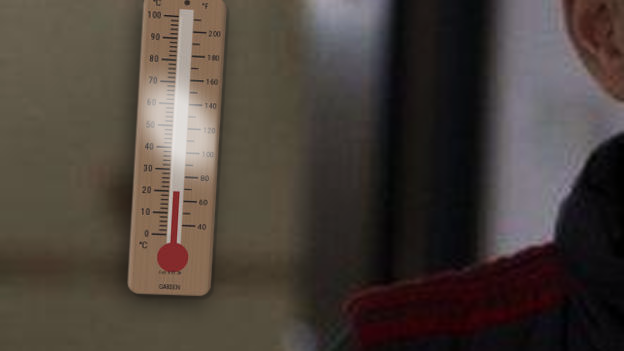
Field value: 20 °C
